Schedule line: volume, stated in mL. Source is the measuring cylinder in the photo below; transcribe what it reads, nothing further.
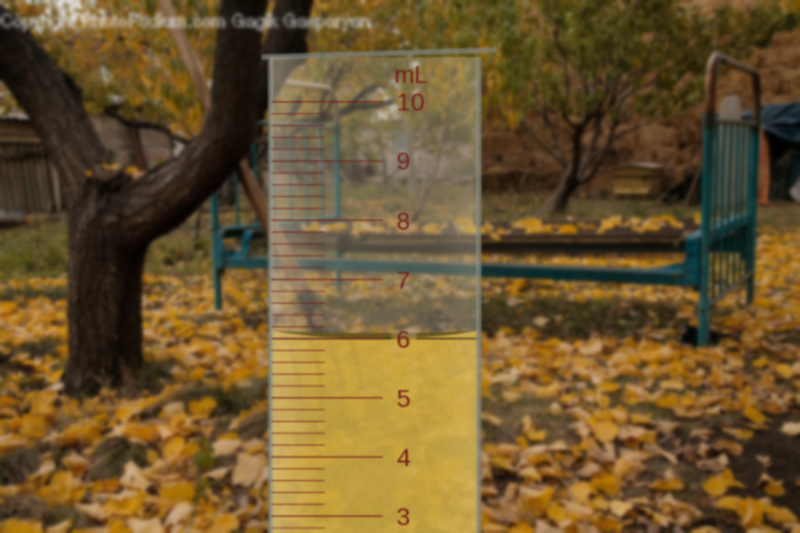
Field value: 6 mL
